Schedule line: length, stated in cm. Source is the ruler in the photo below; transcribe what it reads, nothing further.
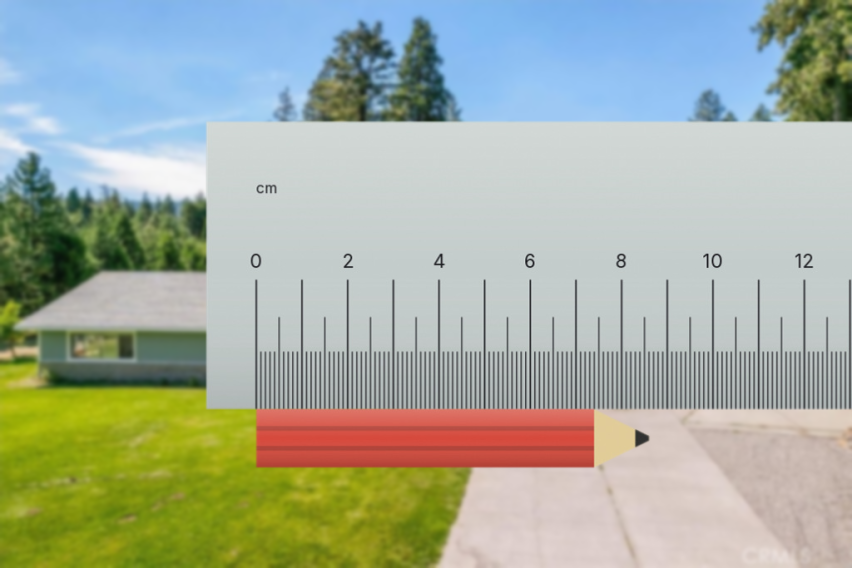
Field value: 8.6 cm
